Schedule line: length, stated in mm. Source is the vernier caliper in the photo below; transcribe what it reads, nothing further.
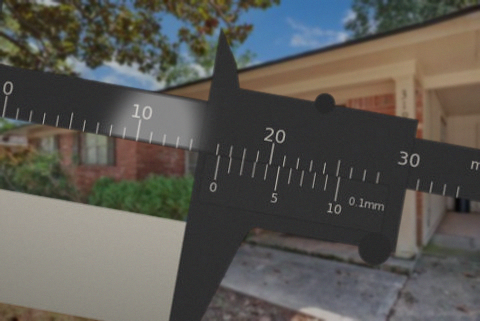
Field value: 16.2 mm
